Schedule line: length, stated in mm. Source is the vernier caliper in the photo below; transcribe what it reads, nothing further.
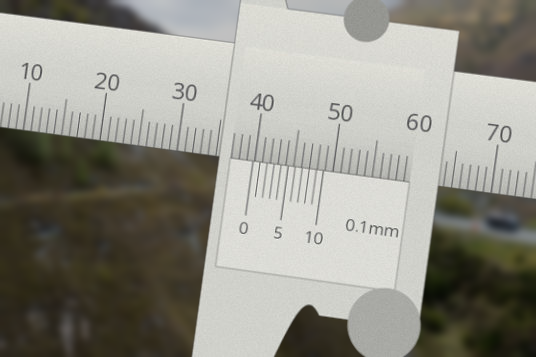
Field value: 39.8 mm
